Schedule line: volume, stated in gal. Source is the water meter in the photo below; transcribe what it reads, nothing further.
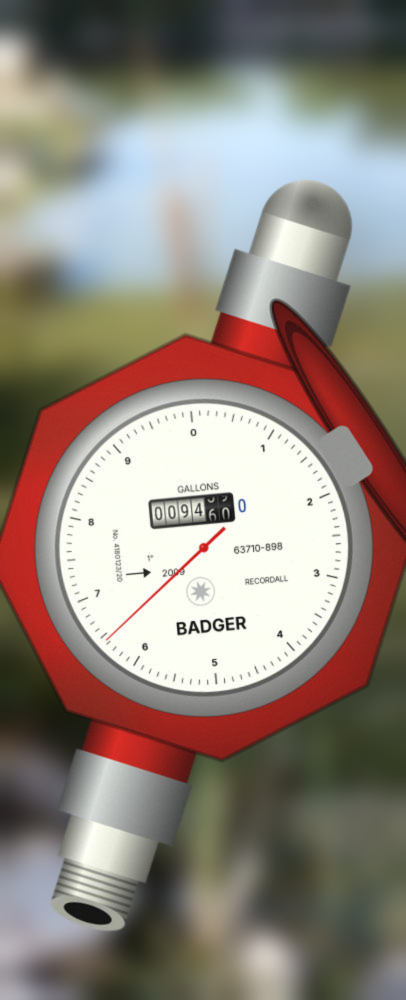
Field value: 94596.4 gal
